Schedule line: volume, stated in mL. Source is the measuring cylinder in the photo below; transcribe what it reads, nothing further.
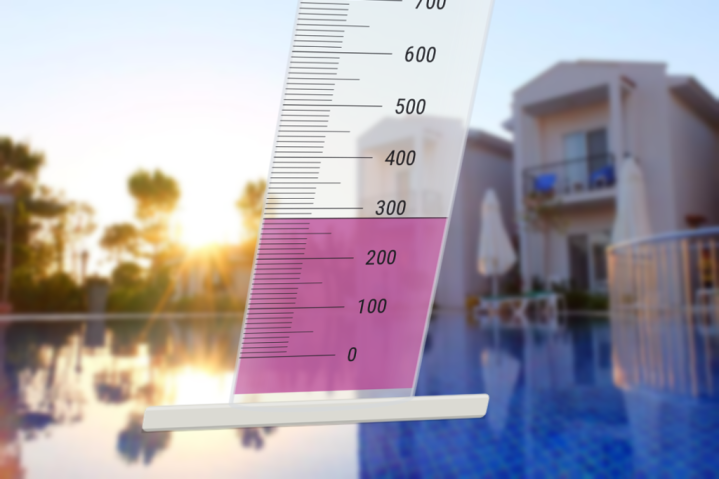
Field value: 280 mL
